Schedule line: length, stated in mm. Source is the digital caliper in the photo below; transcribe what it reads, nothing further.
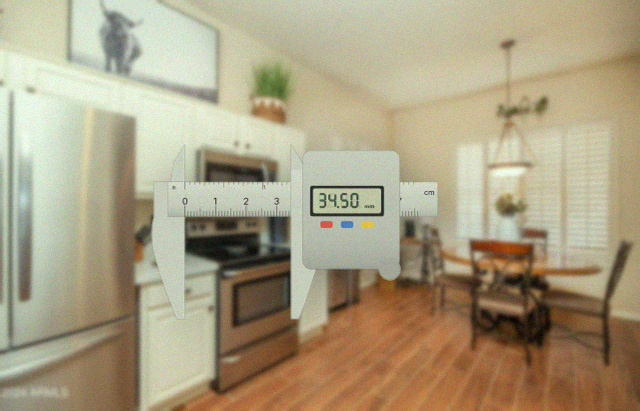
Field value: 34.50 mm
